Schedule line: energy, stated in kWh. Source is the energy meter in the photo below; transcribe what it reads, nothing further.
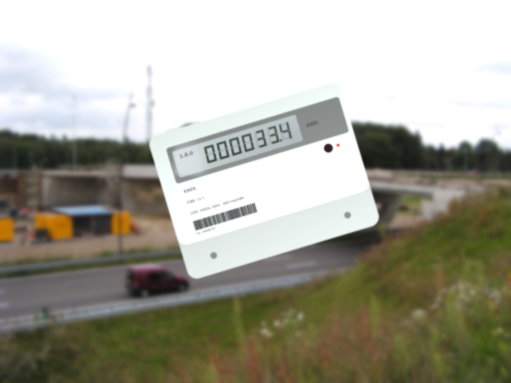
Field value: 33.4 kWh
